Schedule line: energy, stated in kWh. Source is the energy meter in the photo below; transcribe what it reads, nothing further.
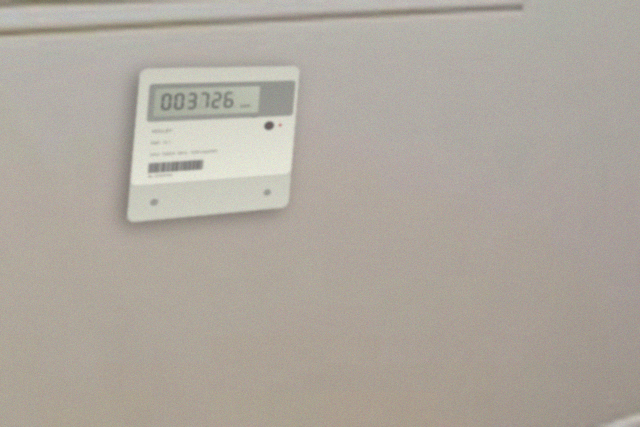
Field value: 3726 kWh
